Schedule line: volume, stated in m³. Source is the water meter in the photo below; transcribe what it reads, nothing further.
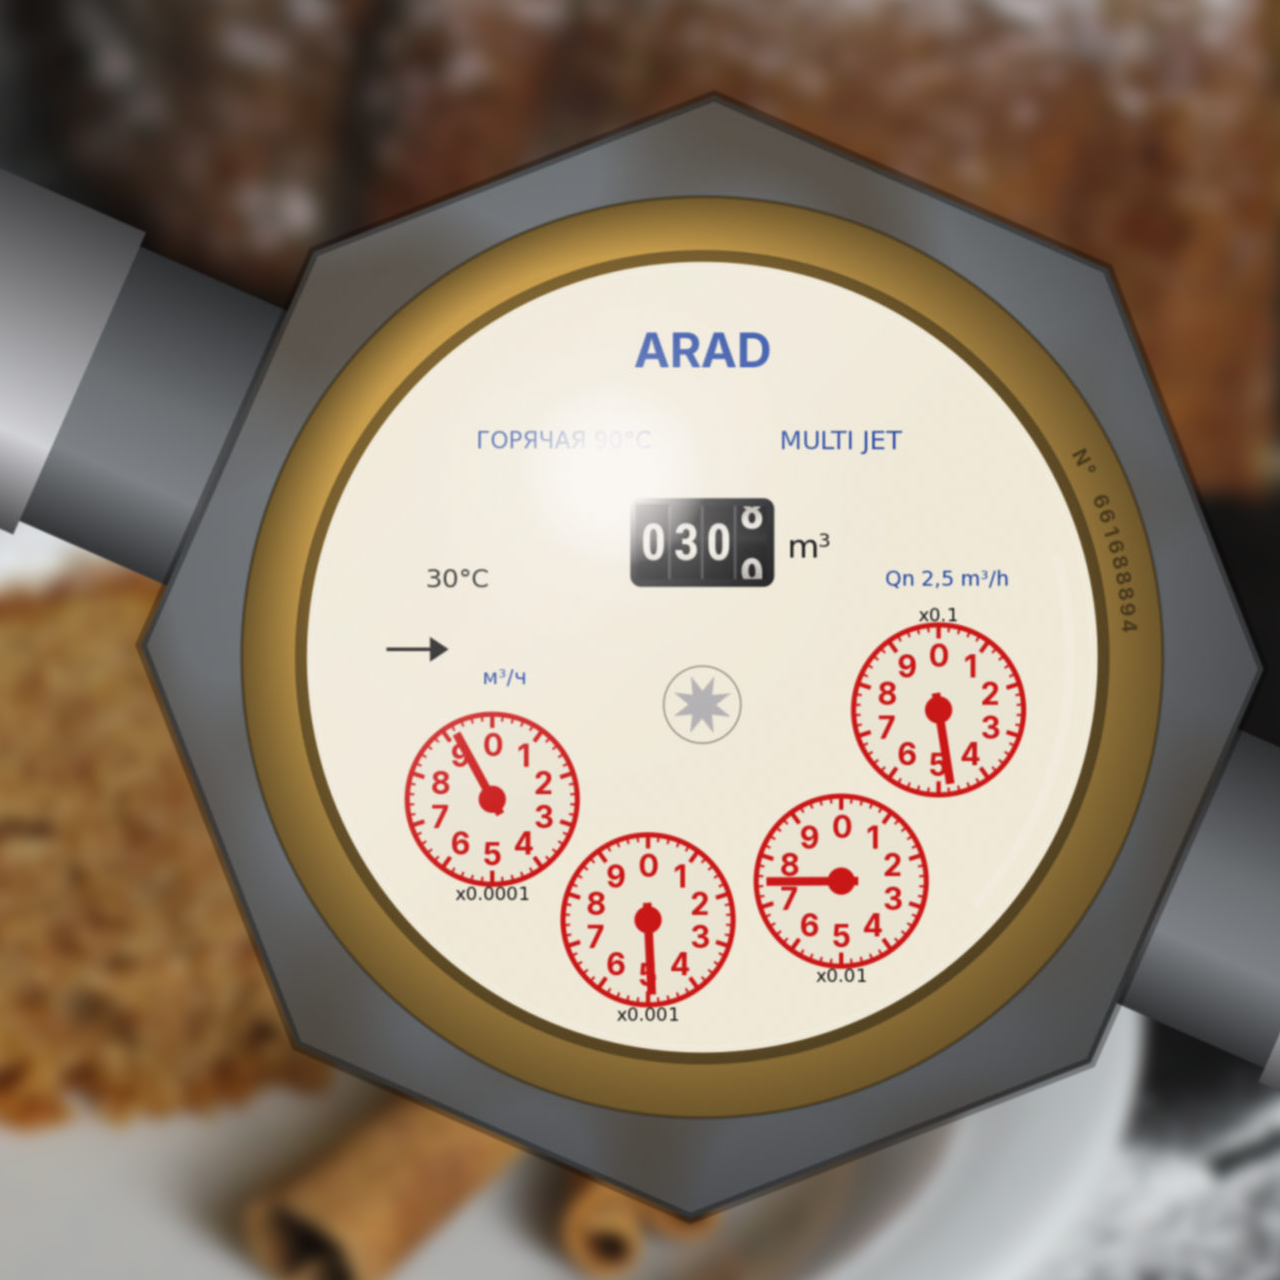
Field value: 308.4749 m³
